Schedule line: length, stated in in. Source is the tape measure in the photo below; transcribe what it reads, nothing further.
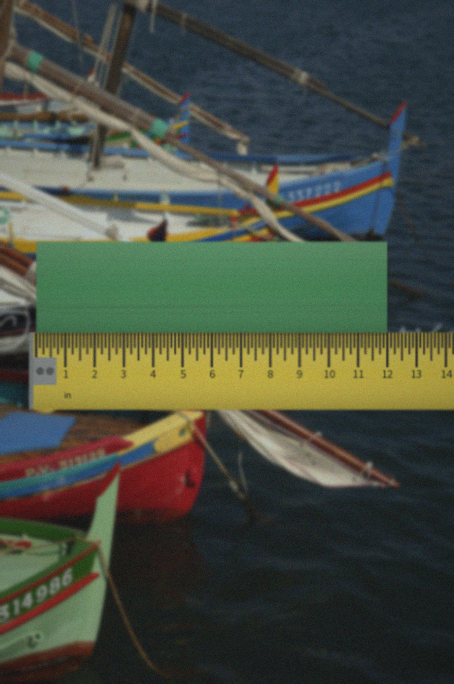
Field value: 12 in
